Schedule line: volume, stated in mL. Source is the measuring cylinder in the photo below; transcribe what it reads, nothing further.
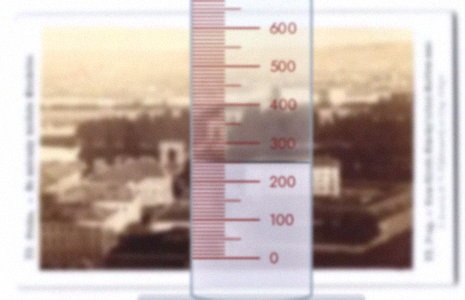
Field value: 250 mL
